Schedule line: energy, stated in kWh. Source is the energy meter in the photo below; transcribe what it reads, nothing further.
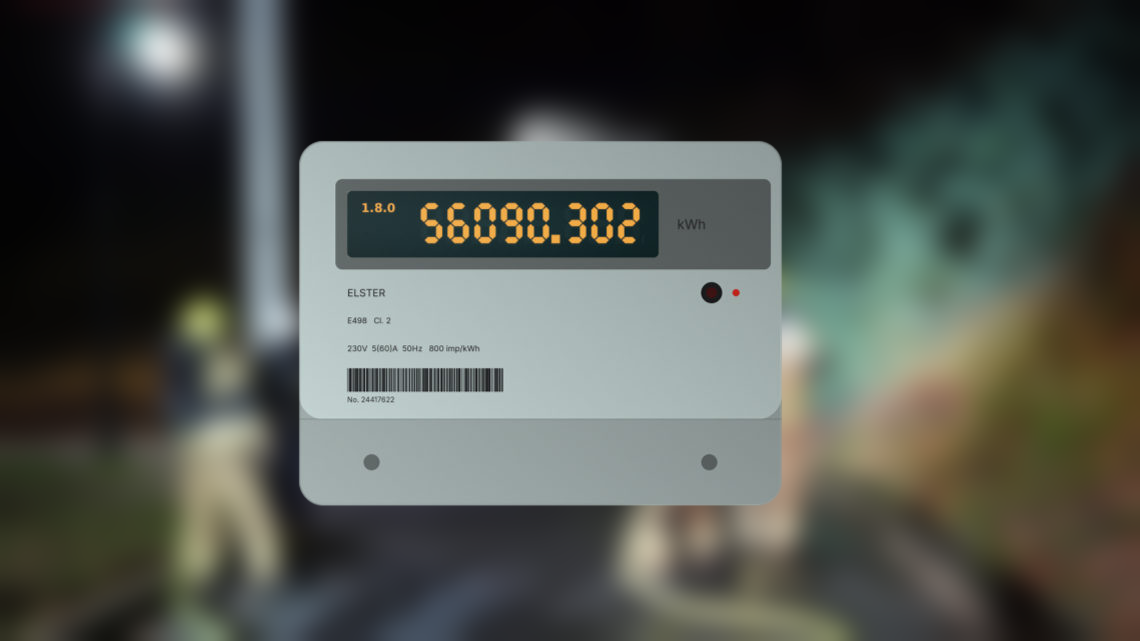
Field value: 56090.302 kWh
